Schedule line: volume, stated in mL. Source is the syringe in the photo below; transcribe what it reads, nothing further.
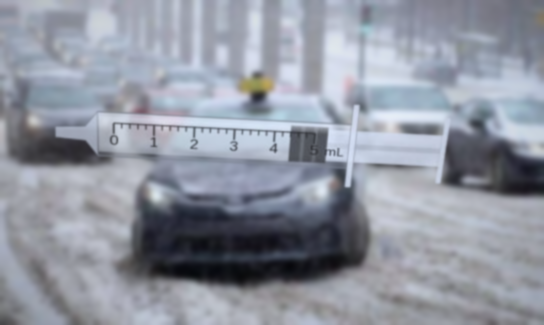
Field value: 4.4 mL
